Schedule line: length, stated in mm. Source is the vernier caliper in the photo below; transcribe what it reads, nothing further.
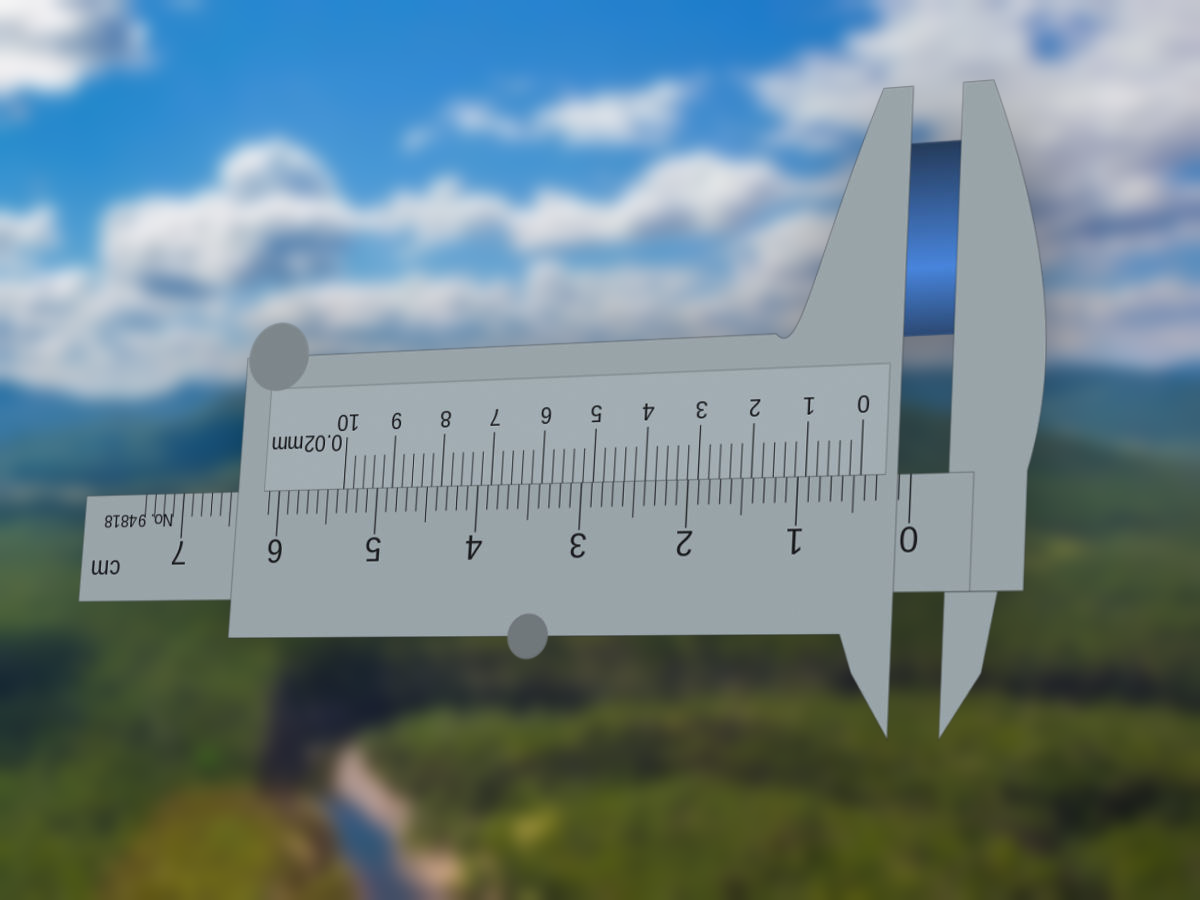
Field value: 4.4 mm
